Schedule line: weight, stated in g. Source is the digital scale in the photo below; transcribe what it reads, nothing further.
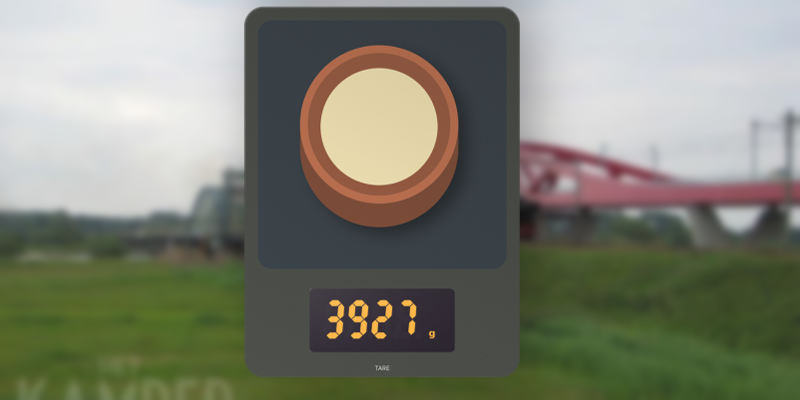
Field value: 3927 g
